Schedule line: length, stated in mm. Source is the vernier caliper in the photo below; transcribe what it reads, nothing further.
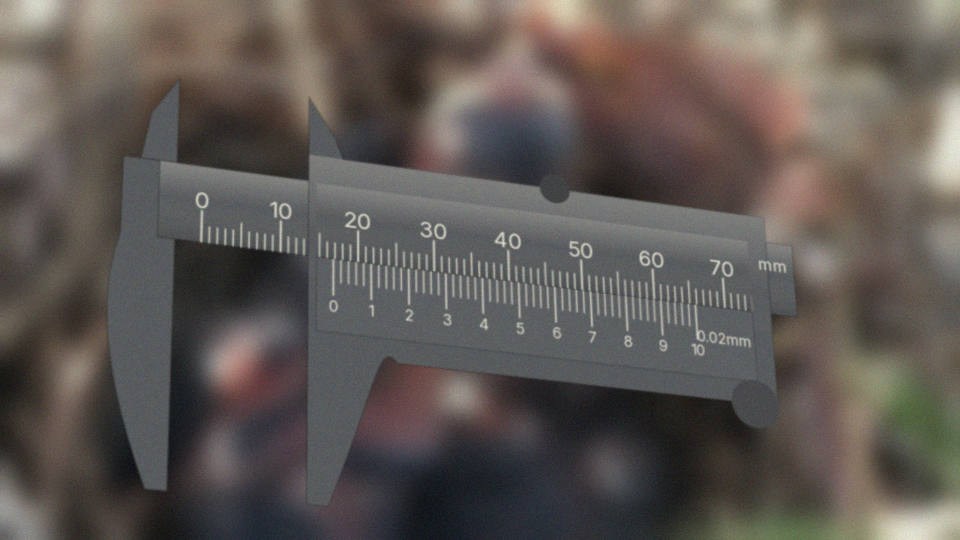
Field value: 16.8 mm
